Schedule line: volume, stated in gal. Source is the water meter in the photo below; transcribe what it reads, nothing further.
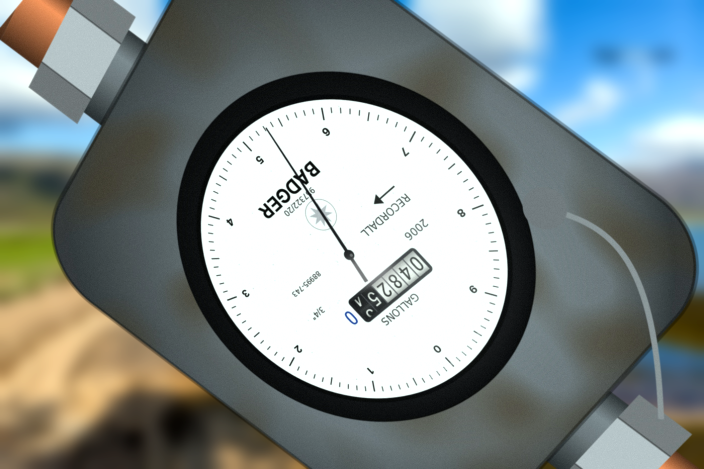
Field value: 482535.3 gal
